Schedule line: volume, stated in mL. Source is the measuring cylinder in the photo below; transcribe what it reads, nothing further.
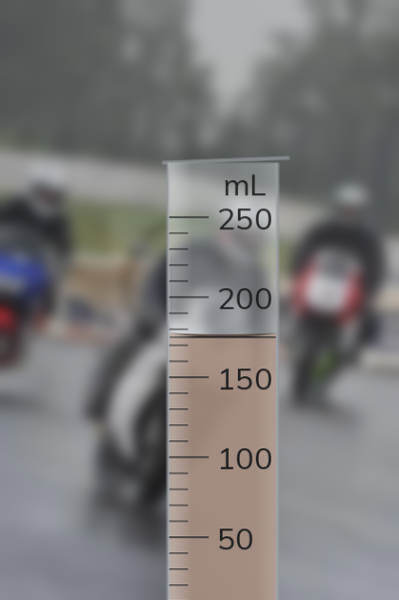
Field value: 175 mL
